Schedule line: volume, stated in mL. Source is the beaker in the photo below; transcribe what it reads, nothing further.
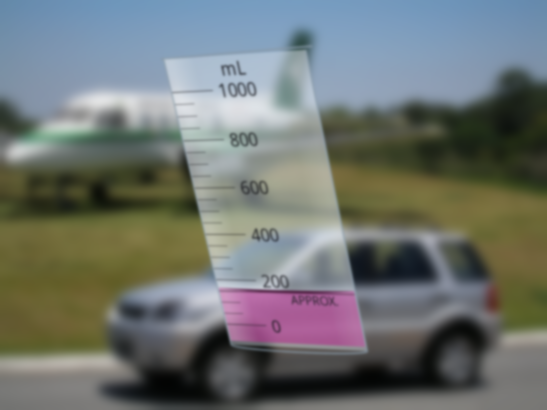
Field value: 150 mL
